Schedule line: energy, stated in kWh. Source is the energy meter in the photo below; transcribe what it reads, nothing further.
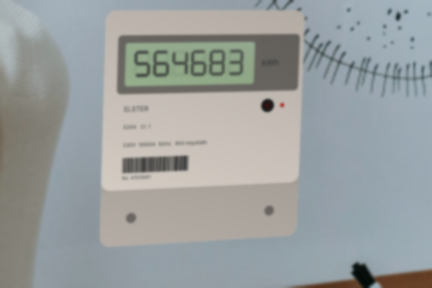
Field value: 564683 kWh
